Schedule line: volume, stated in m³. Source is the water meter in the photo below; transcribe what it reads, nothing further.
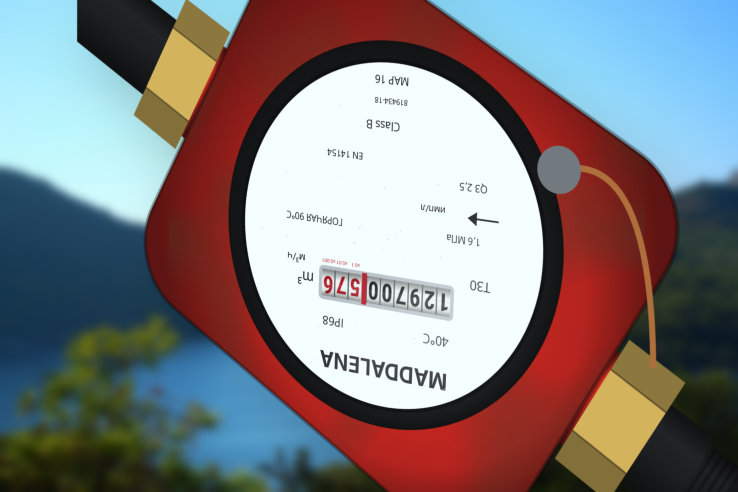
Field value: 129700.576 m³
